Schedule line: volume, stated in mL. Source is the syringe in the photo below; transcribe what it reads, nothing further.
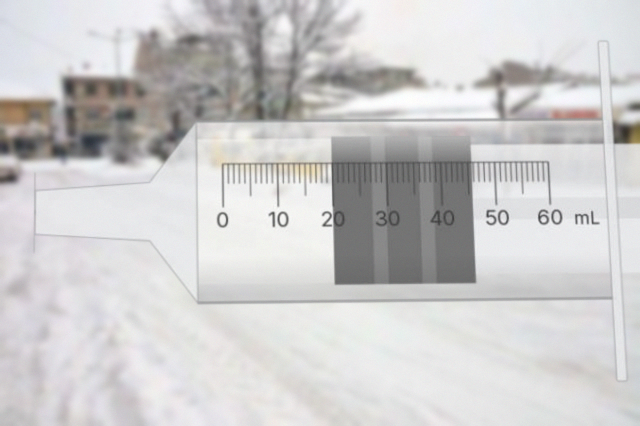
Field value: 20 mL
